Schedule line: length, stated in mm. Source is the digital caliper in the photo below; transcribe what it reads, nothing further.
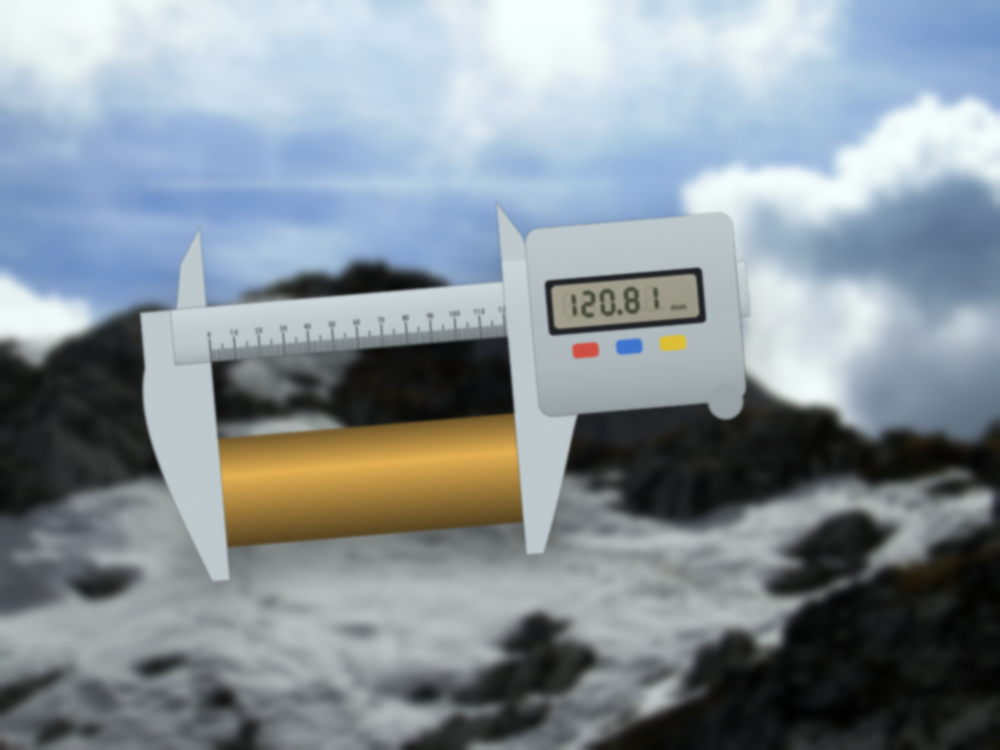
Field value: 120.81 mm
